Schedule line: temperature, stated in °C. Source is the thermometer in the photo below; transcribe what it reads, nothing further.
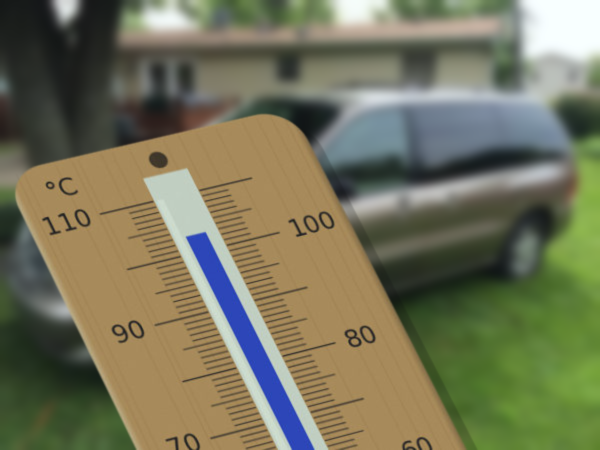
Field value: 103 °C
